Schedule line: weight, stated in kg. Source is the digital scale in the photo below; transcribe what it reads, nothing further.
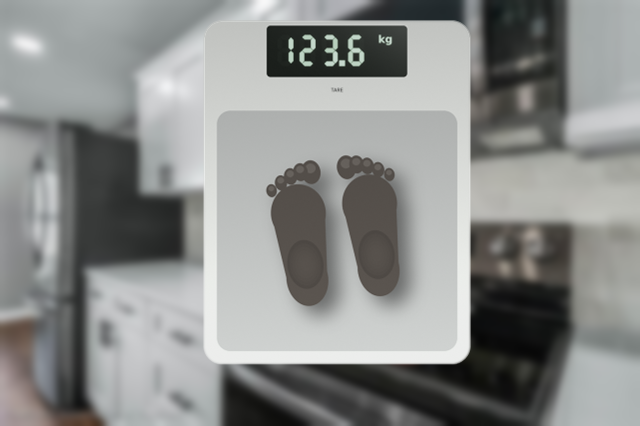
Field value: 123.6 kg
